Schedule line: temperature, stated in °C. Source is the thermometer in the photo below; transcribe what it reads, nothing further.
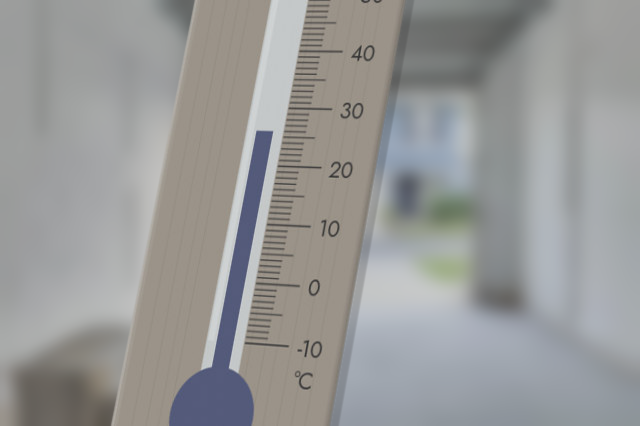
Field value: 26 °C
